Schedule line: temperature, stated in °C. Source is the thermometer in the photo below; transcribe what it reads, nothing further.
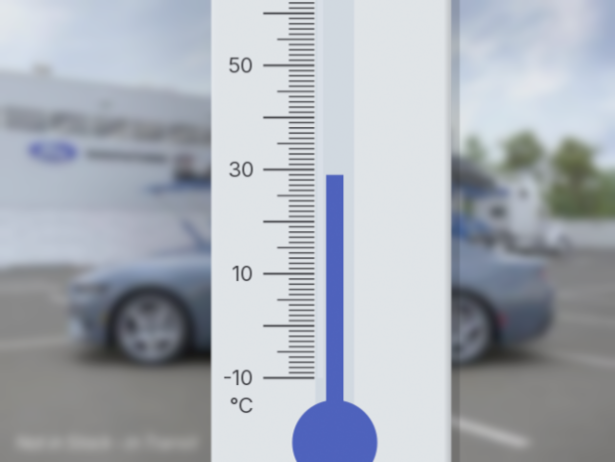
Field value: 29 °C
